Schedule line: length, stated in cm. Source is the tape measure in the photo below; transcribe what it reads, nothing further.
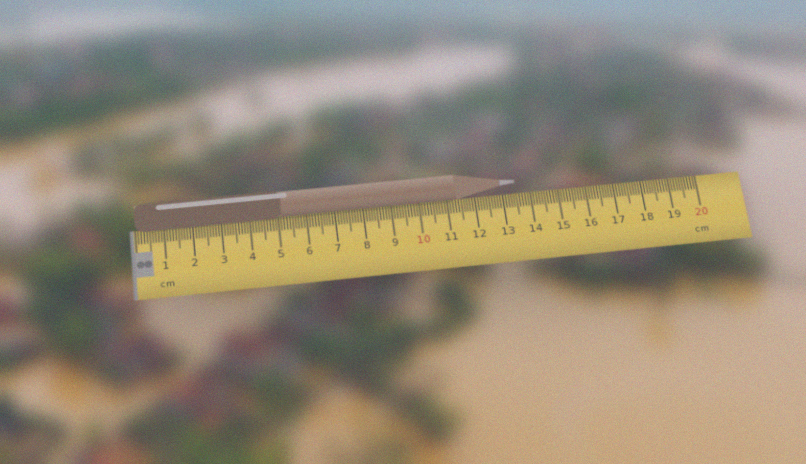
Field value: 13.5 cm
